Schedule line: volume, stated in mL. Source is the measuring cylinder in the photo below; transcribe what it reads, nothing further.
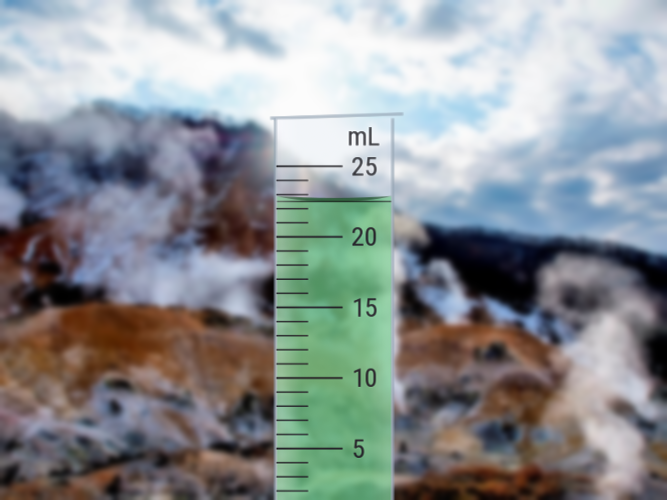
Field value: 22.5 mL
